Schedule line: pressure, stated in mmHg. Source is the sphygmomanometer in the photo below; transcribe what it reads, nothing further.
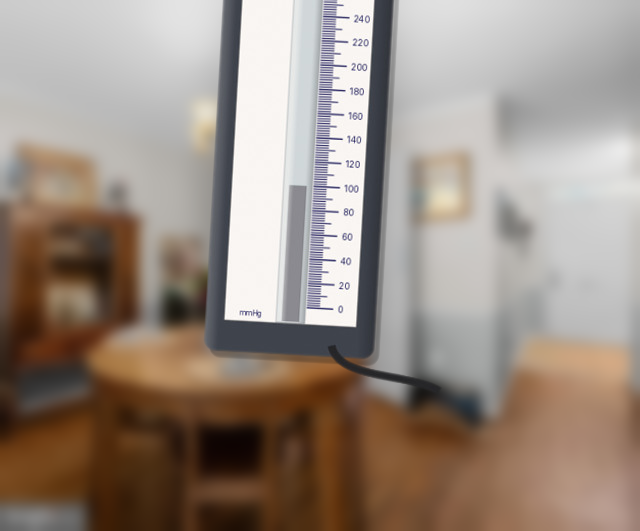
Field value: 100 mmHg
